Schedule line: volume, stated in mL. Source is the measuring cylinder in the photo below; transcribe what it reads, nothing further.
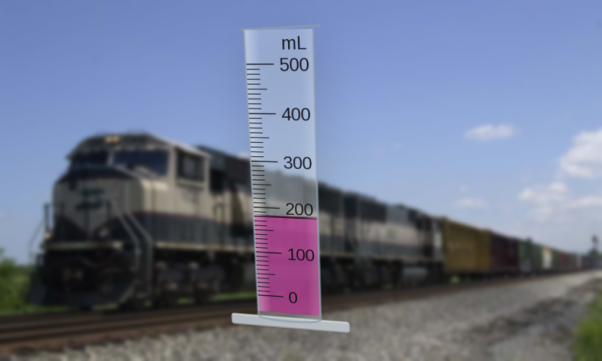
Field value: 180 mL
